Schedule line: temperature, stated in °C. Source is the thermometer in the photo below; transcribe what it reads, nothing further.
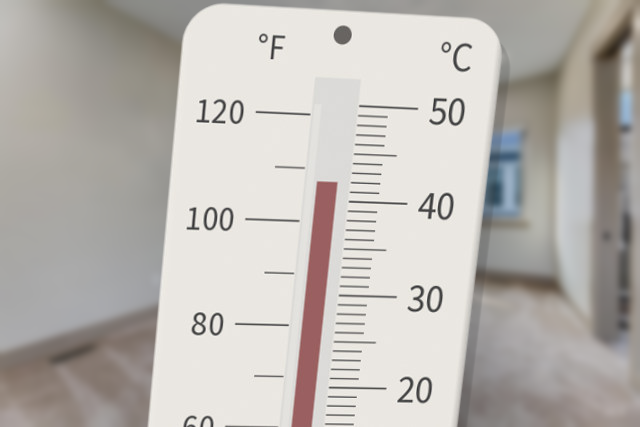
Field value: 42 °C
